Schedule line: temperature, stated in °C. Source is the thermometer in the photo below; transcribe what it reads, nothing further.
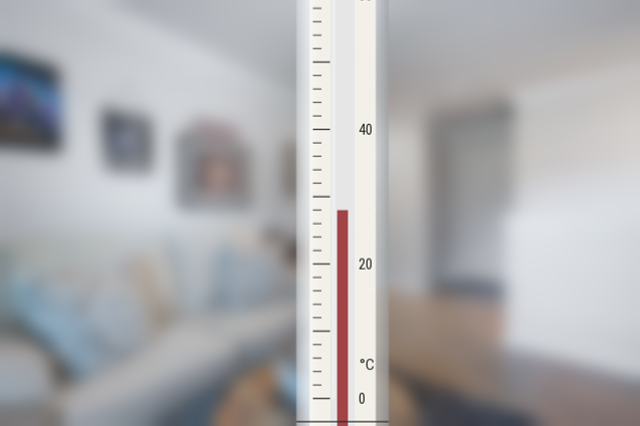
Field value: 28 °C
